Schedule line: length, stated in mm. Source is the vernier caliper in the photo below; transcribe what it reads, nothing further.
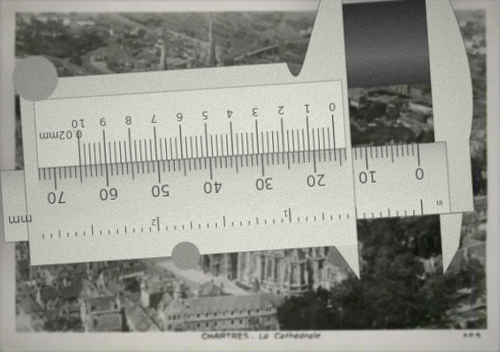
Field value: 16.0 mm
